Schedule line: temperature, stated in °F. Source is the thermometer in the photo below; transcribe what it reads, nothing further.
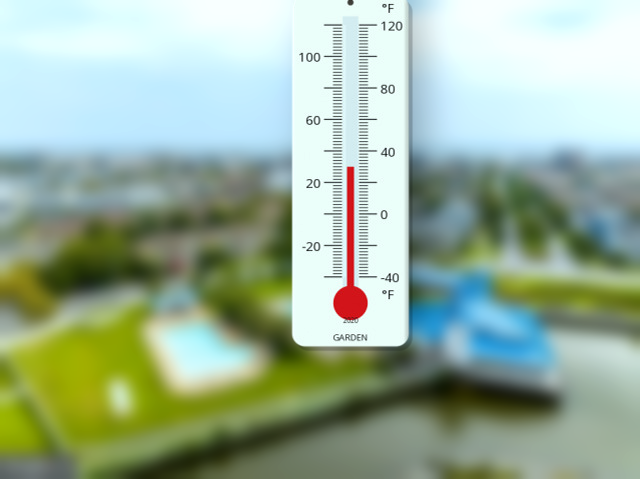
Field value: 30 °F
